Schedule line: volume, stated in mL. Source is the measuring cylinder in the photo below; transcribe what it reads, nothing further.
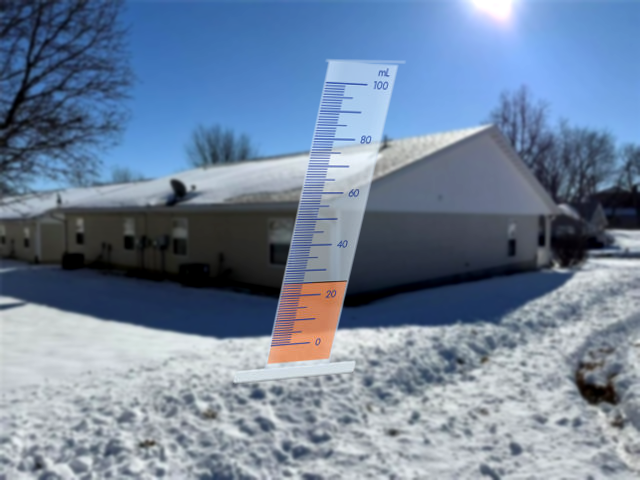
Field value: 25 mL
